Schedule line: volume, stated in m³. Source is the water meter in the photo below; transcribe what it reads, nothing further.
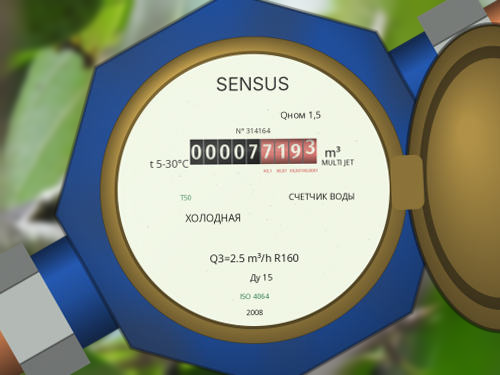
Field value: 7.7193 m³
